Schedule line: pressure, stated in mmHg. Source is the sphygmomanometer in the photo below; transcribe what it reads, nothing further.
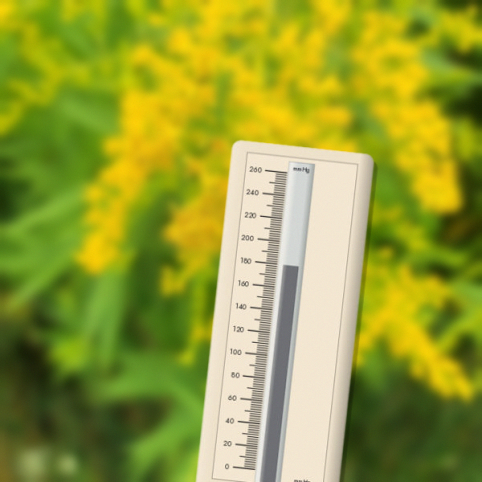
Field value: 180 mmHg
